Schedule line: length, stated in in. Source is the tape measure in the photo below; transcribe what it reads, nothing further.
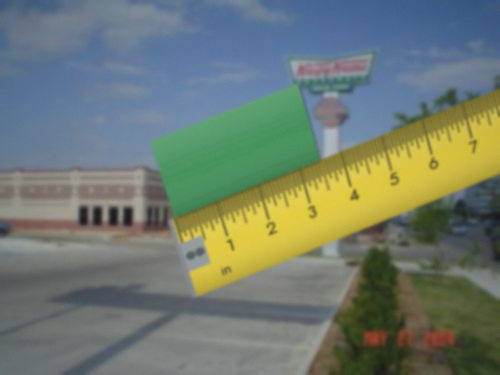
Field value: 3.5 in
